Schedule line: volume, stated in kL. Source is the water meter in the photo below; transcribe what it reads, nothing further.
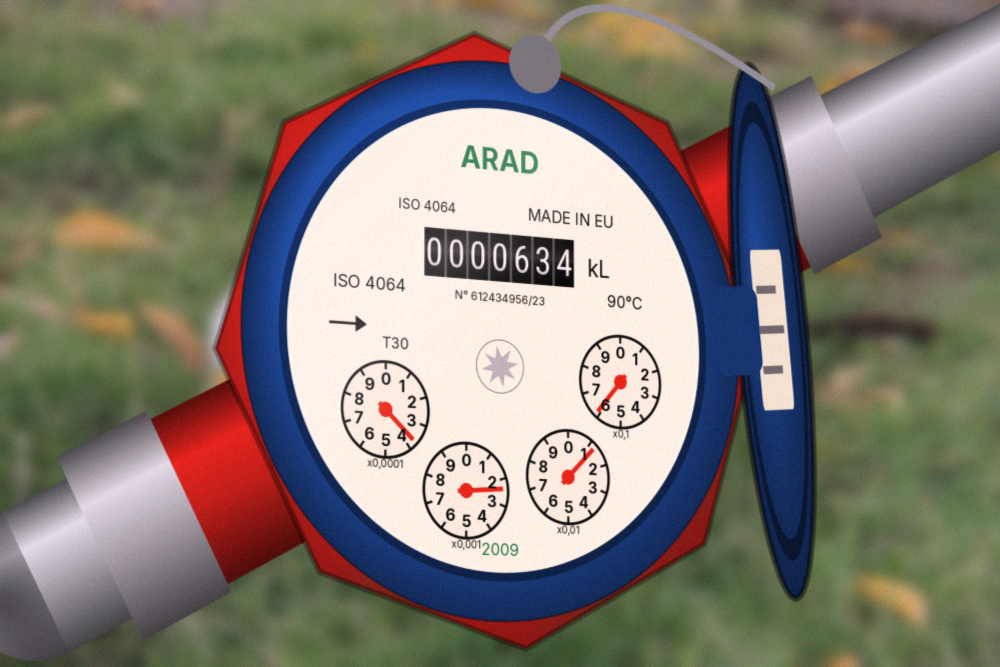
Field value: 634.6123 kL
